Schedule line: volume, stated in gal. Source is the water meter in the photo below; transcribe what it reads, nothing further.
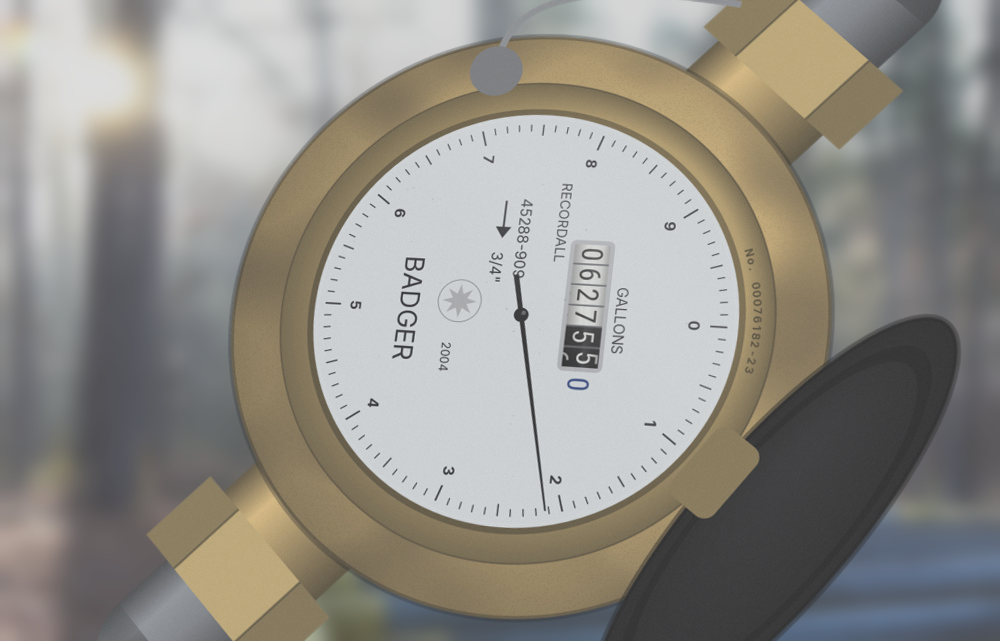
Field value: 627552.1 gal
